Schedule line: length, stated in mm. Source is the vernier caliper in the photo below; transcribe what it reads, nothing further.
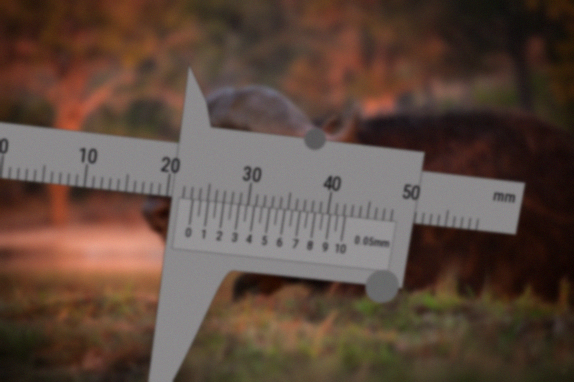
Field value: 23.2 mm
